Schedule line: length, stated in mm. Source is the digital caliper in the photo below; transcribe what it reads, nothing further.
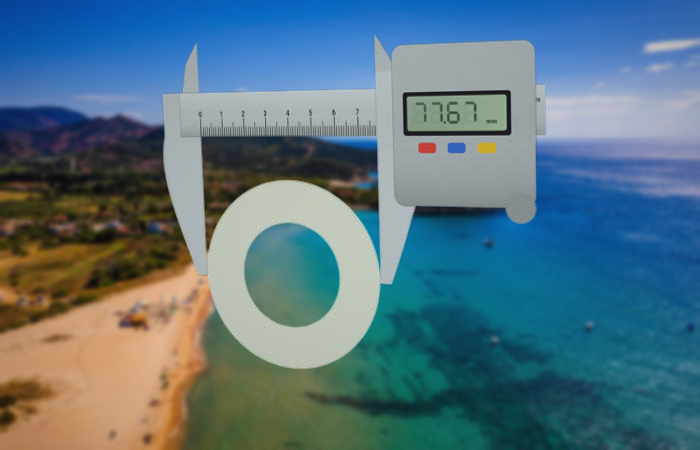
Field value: 77.67 mm
